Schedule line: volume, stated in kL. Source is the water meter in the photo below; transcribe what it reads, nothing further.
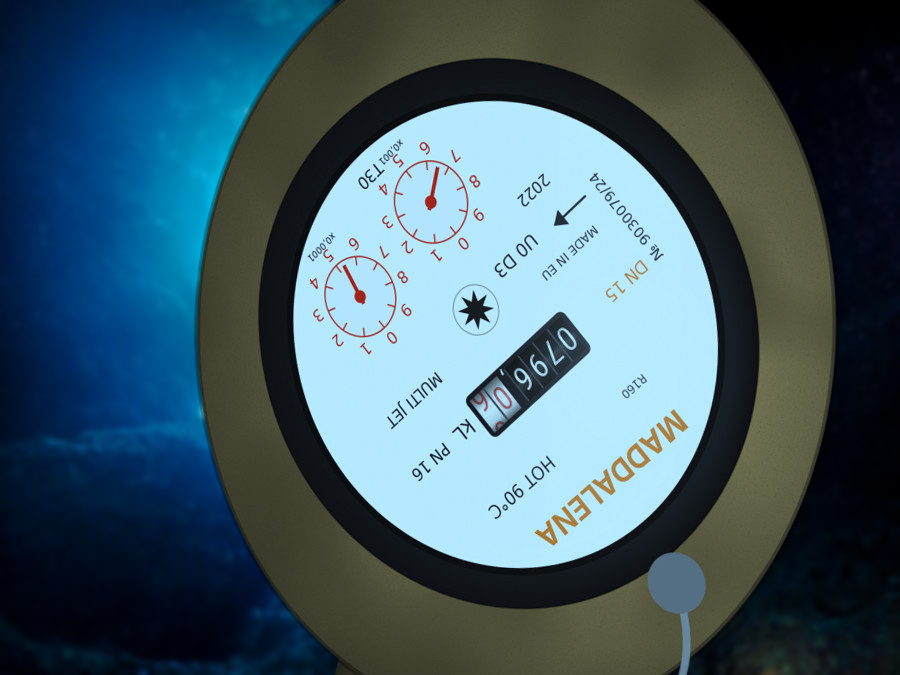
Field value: 796.0565 kL
